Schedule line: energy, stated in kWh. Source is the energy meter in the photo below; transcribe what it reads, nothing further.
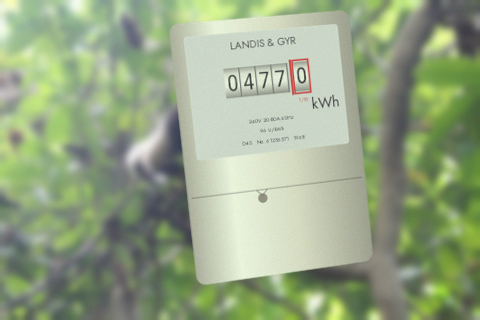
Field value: 477.0 kWh
